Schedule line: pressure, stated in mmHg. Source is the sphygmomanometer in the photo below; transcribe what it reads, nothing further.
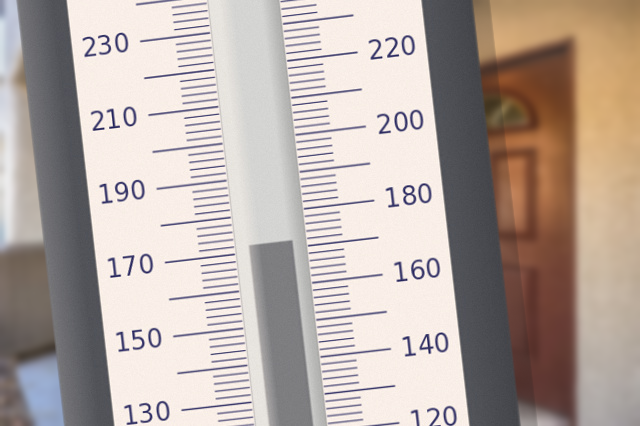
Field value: 172 mmHg
